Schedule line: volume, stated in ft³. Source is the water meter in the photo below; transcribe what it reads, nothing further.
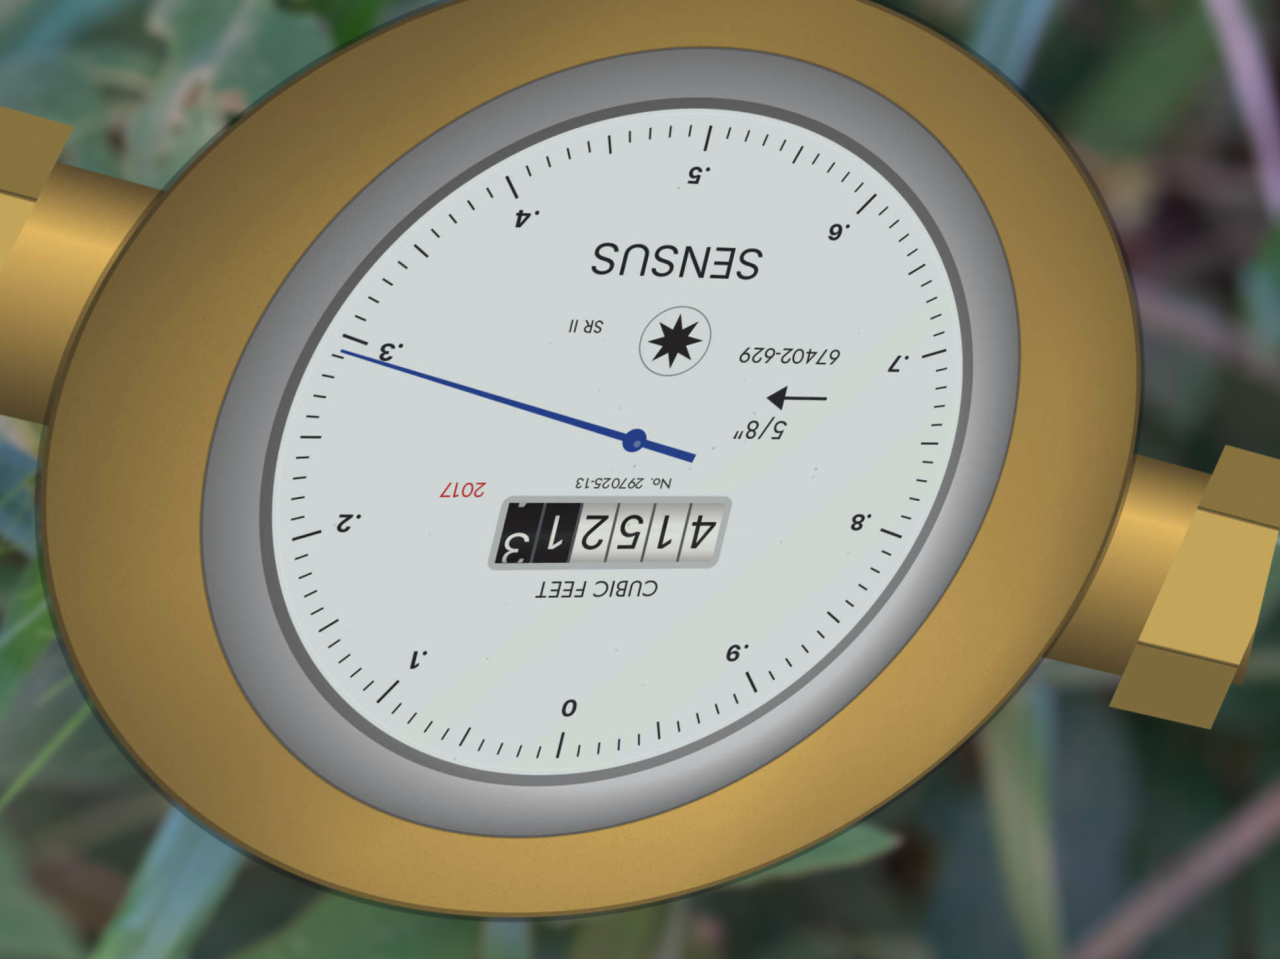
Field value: 415213.29 ft³
